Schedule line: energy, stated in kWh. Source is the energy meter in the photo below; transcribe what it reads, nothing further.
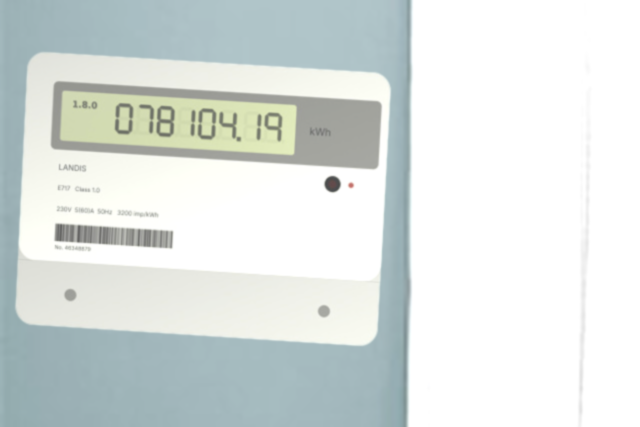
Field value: 78104.19 kWh
